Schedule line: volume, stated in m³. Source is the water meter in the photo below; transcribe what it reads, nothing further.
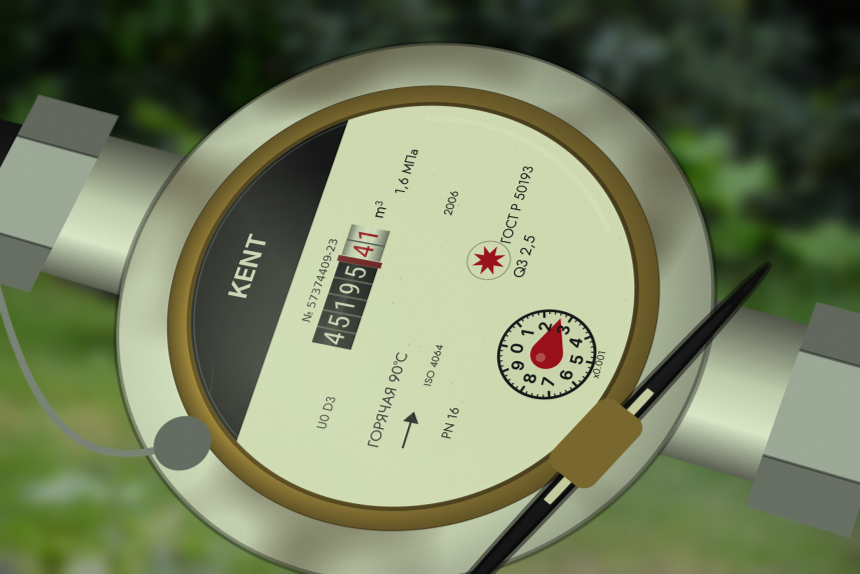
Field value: 45195.412 m³
